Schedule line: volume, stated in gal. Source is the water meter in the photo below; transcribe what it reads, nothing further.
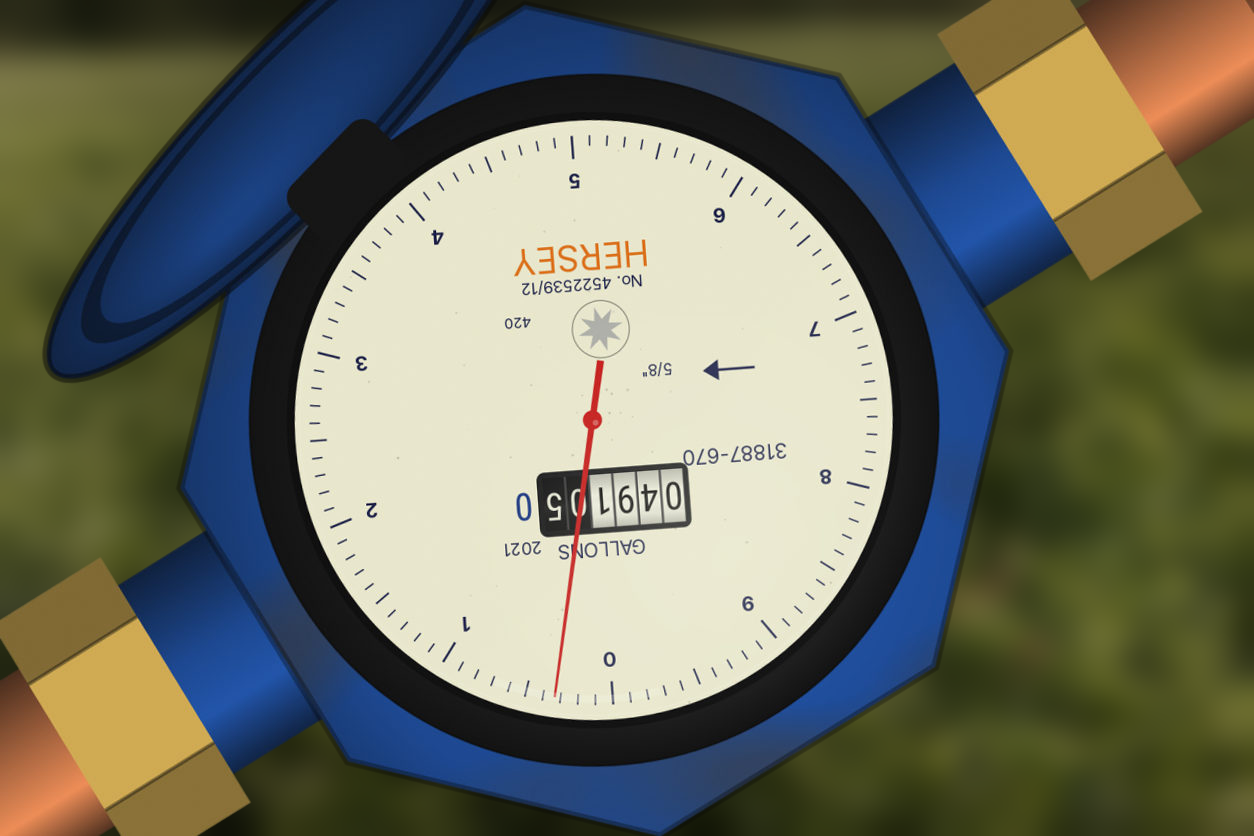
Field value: 491050.3 gal
